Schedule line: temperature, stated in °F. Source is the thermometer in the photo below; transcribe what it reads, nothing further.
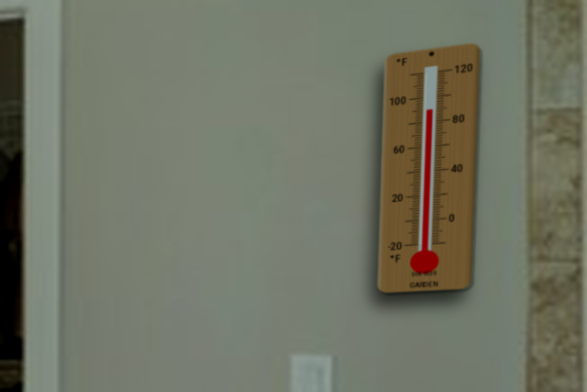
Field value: 90 °F
